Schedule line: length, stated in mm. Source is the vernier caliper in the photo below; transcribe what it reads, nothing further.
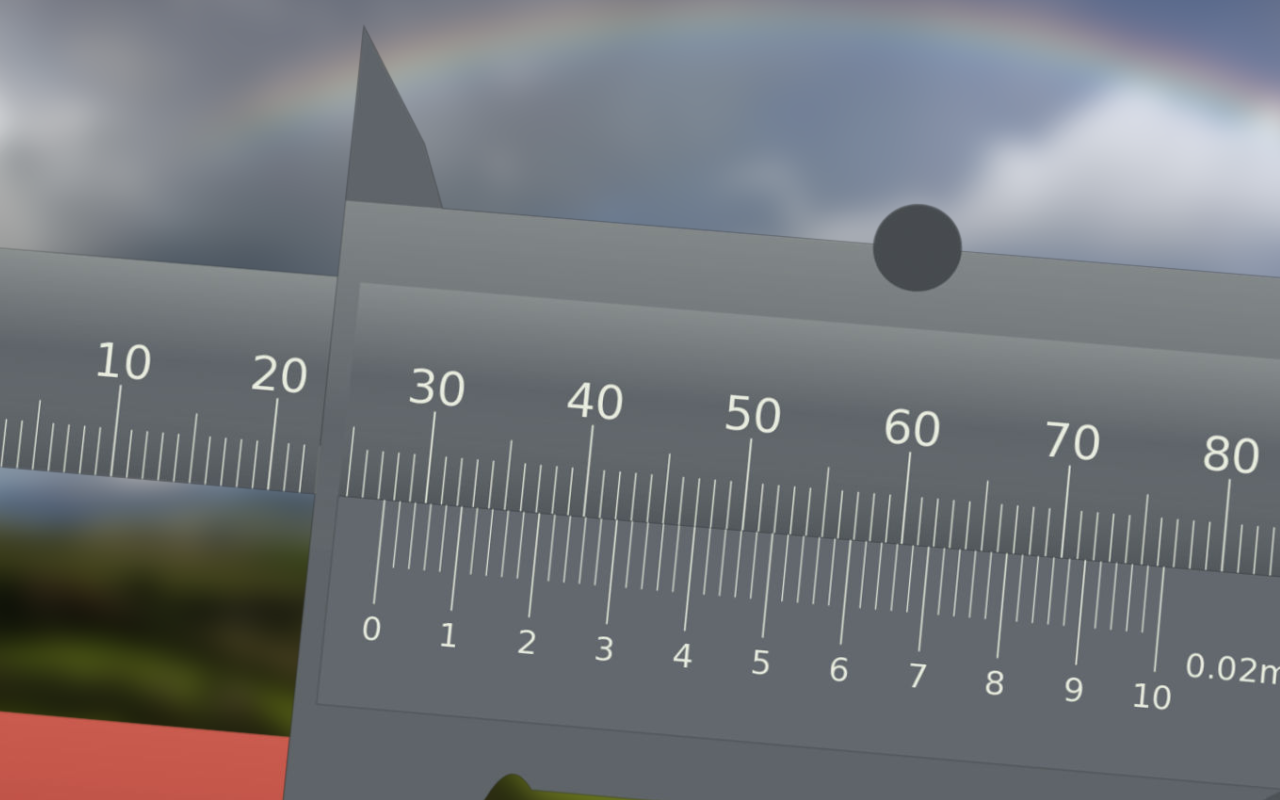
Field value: 27.4 mm
